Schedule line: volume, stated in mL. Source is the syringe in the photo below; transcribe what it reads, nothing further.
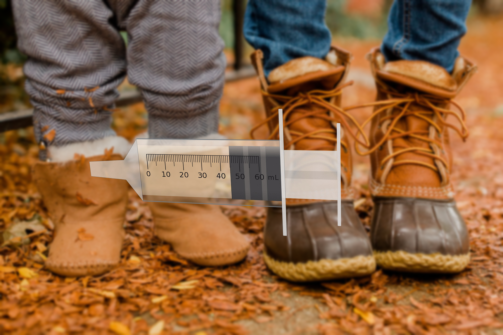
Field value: 45 mL
